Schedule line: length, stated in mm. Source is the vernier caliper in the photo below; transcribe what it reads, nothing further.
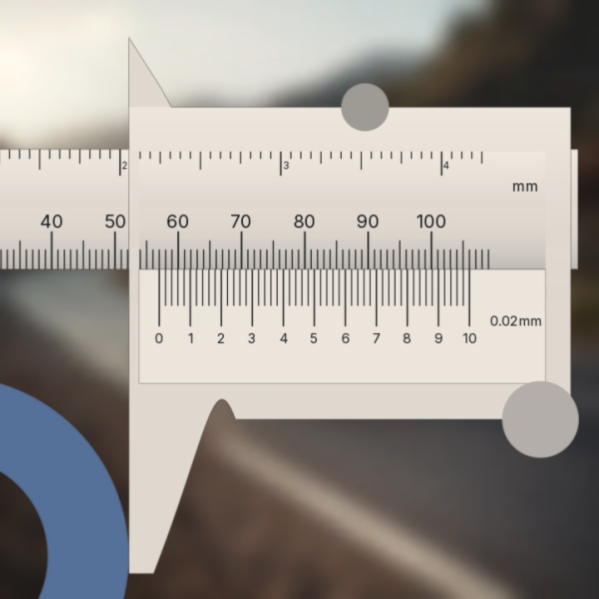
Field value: 57.0 mm
